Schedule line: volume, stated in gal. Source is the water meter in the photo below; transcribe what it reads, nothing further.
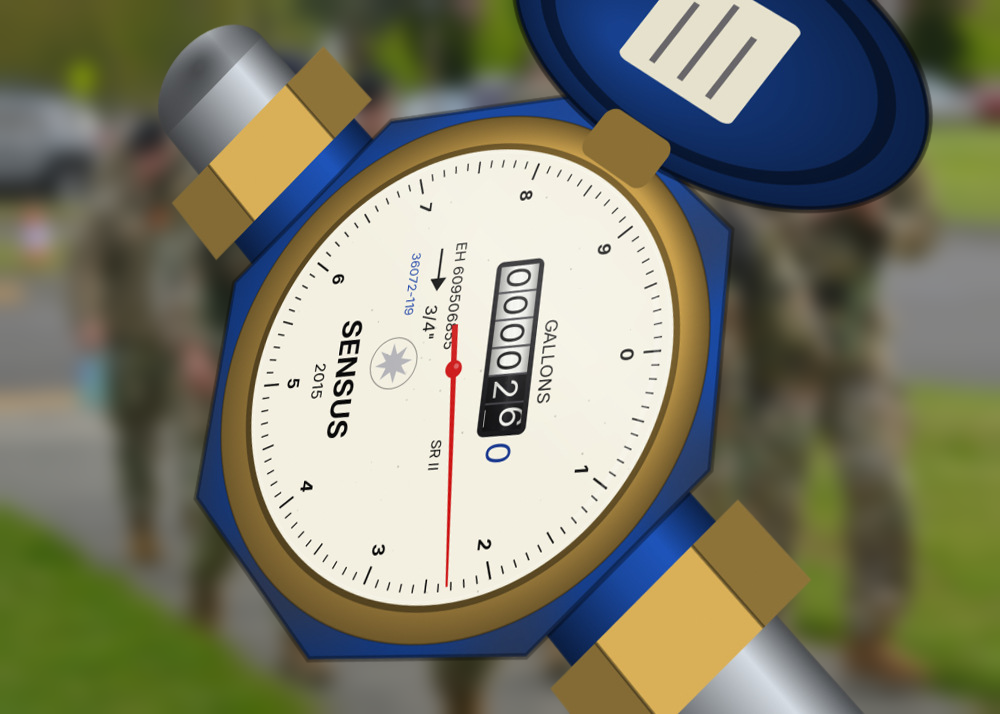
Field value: 262.3 gal
